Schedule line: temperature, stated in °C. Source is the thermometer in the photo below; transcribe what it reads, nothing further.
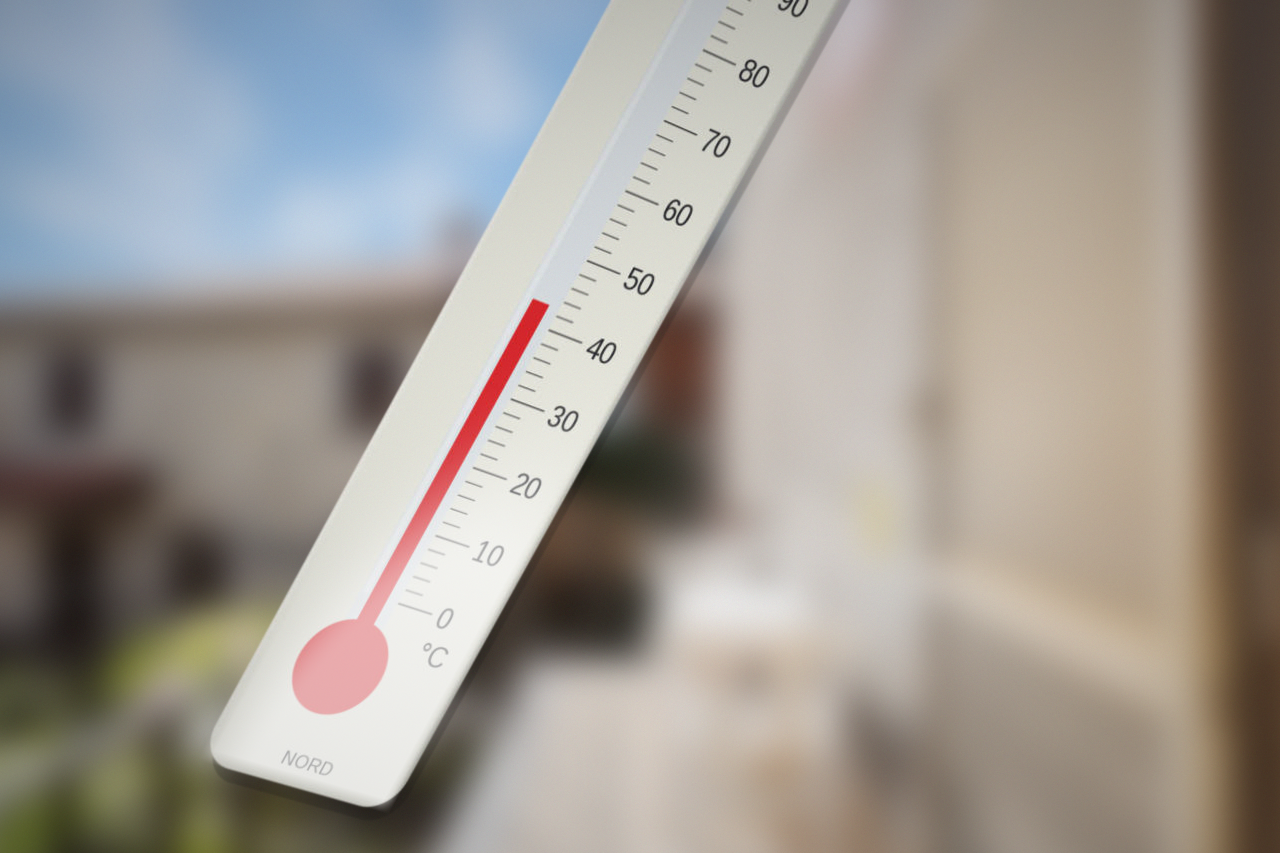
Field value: 43 °C
